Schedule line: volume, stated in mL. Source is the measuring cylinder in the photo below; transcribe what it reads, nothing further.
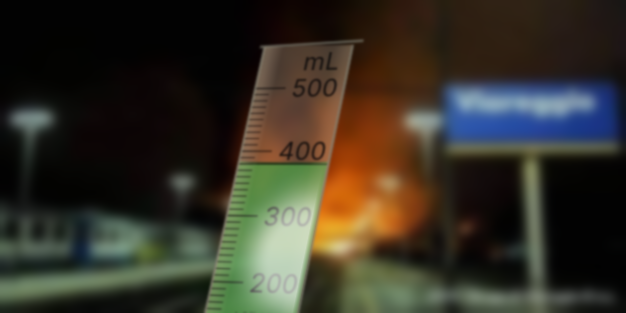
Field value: 380 mL
